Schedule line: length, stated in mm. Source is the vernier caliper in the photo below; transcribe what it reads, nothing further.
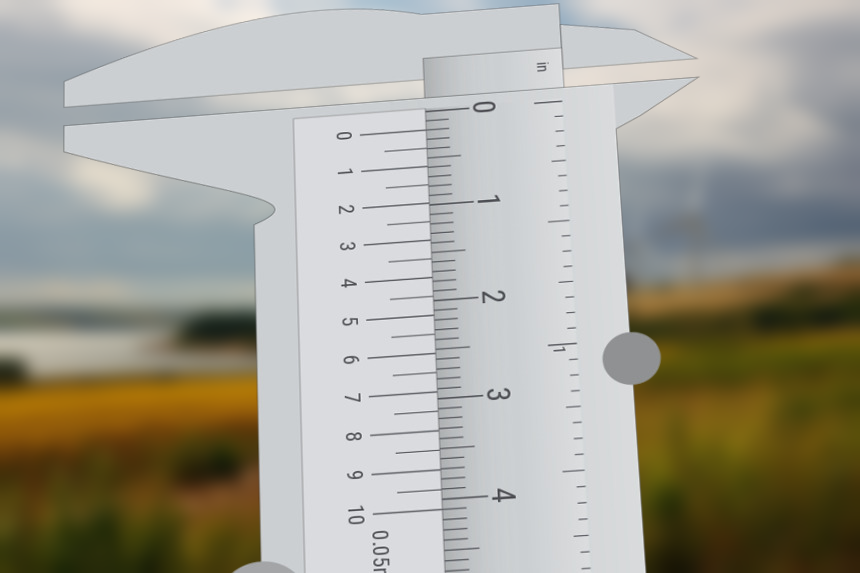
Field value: 2.0 mm
